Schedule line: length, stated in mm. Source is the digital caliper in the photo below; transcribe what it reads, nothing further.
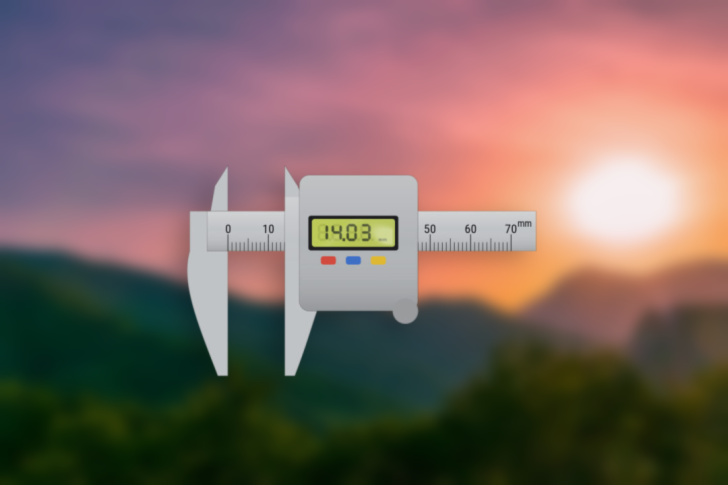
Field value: 14.03 mm
